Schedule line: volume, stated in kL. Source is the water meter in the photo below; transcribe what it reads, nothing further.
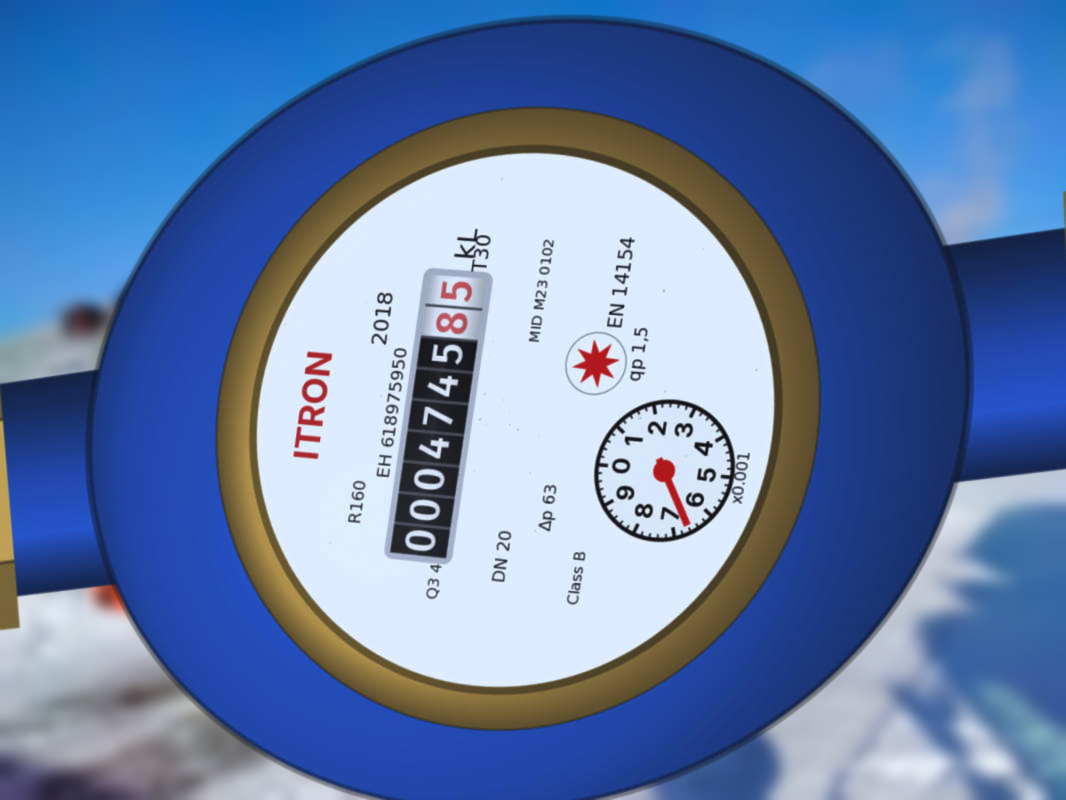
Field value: 4745.856 kL
